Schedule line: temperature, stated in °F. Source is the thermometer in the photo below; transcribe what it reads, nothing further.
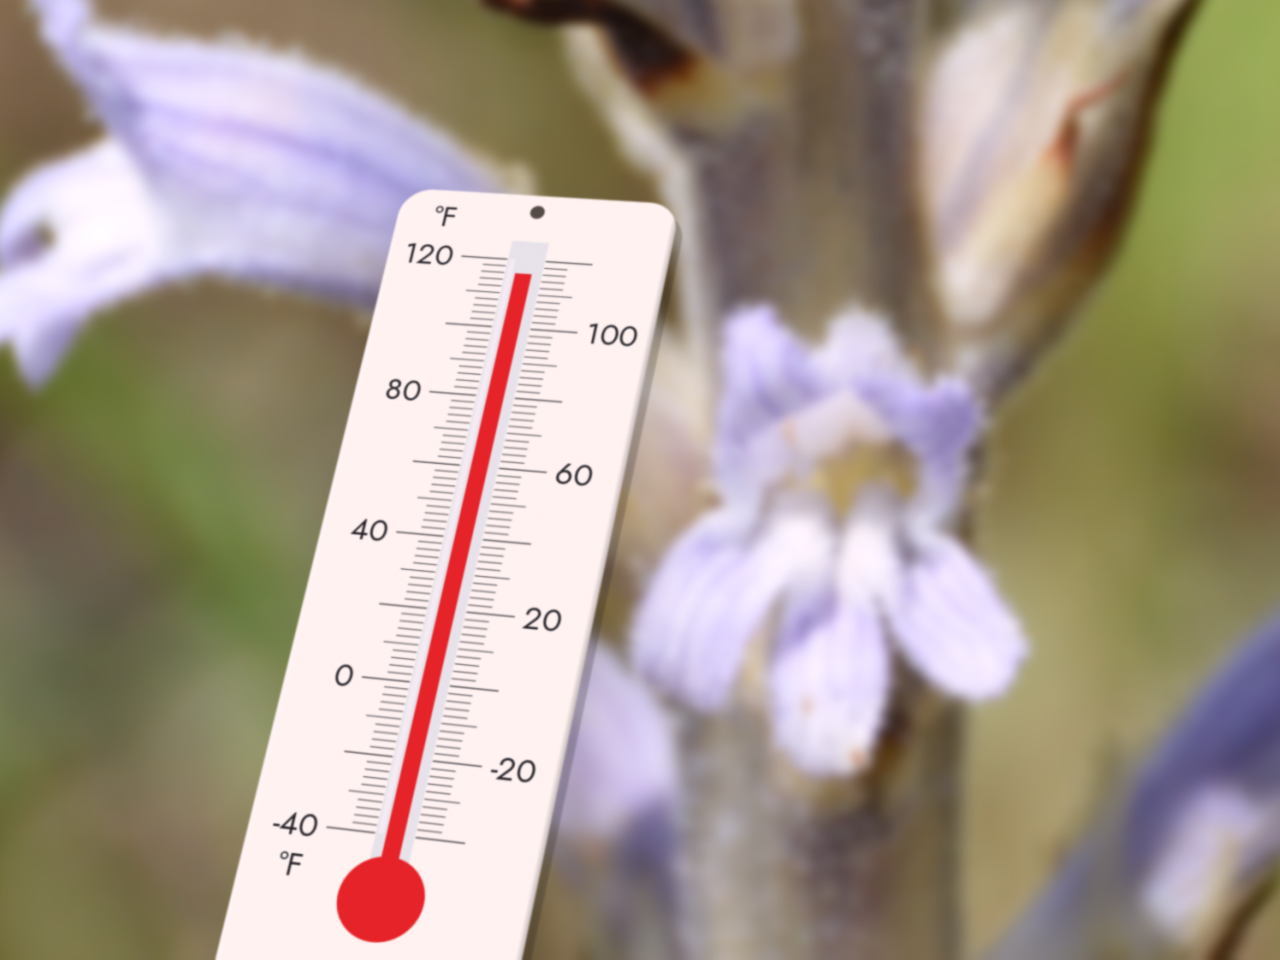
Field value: 116 °F
